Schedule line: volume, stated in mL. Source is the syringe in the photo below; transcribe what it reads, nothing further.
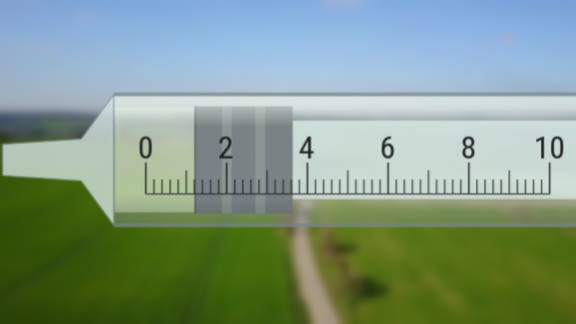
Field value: 1.2 mL
